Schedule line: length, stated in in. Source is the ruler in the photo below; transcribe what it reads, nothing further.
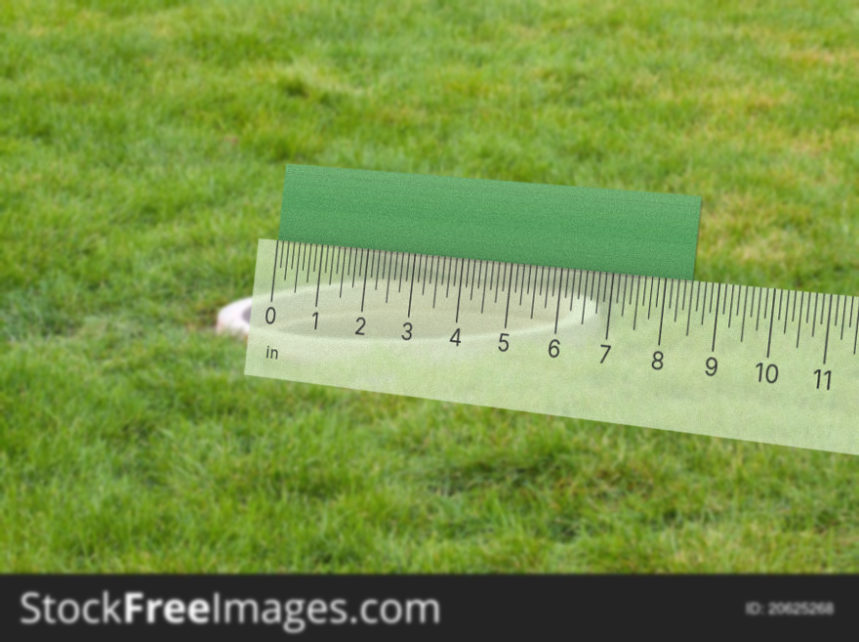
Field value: 8.5 in
